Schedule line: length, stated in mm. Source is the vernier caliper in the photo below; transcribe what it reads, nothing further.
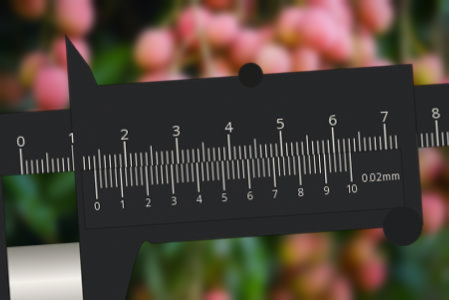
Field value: 14.0 mm
